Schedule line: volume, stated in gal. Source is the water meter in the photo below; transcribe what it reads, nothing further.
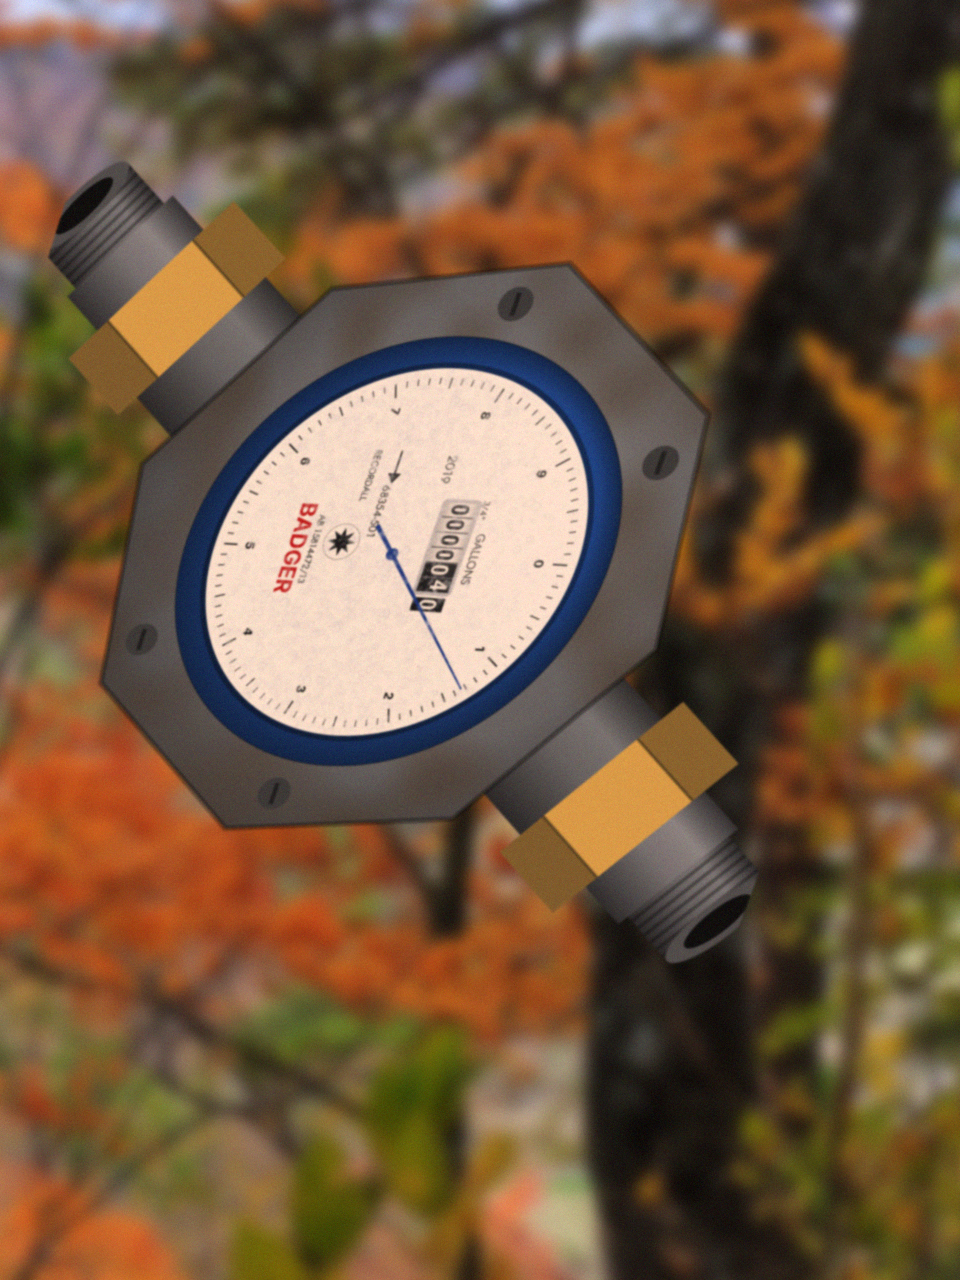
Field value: 41.3 gal
